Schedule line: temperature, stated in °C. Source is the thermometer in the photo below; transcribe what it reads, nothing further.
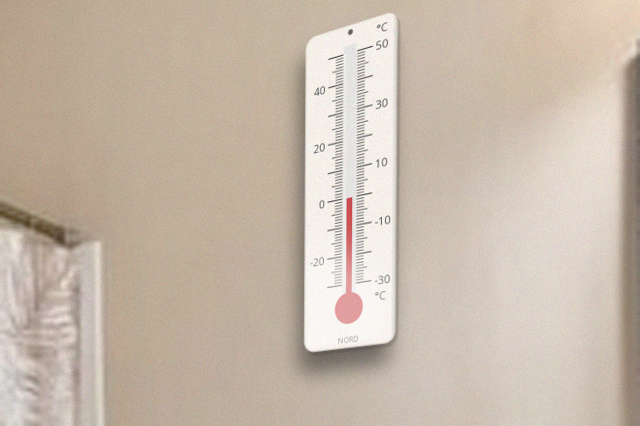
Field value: 0 °C
